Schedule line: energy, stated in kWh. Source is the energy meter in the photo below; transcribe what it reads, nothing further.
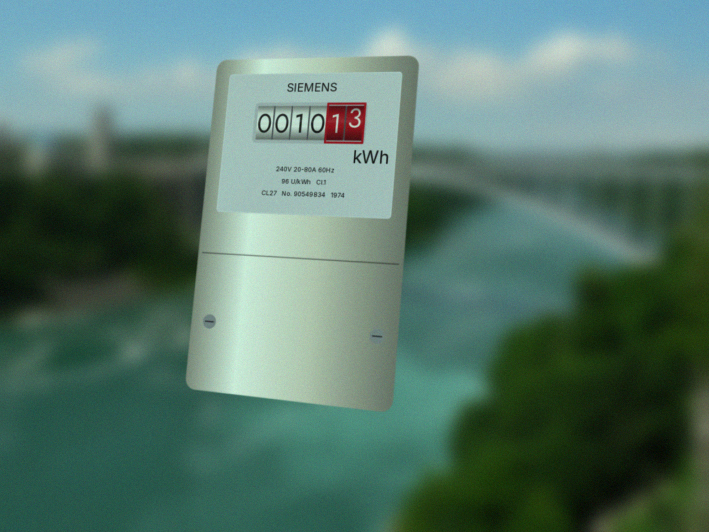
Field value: 10.13 kWh
